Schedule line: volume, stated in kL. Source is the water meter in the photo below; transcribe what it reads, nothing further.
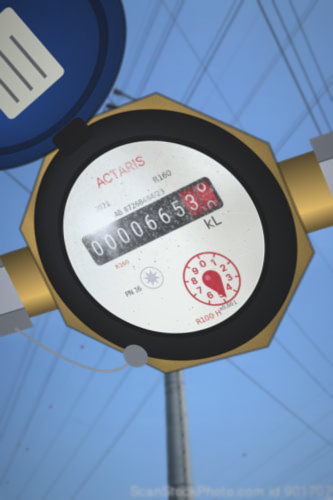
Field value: 665.384 kL
